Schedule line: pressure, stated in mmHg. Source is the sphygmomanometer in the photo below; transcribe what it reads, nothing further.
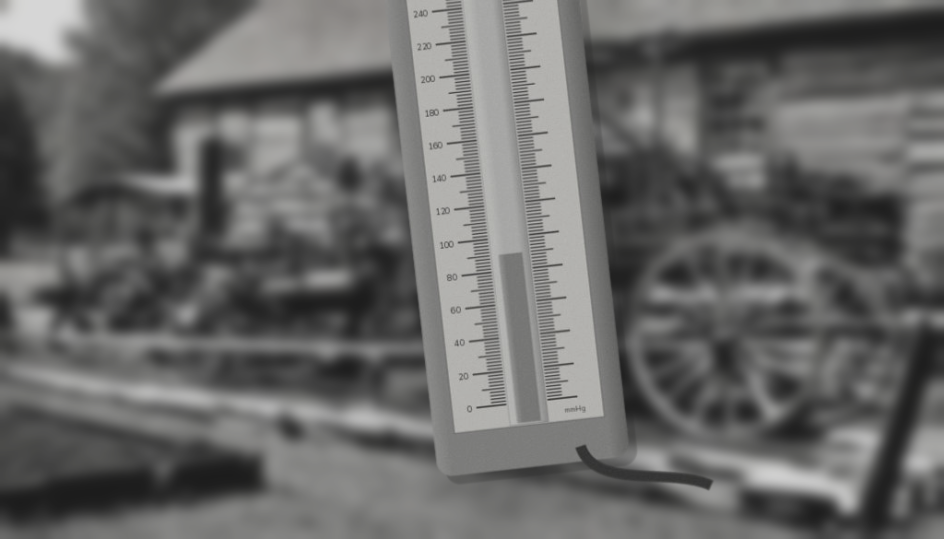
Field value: 90 mmHg
